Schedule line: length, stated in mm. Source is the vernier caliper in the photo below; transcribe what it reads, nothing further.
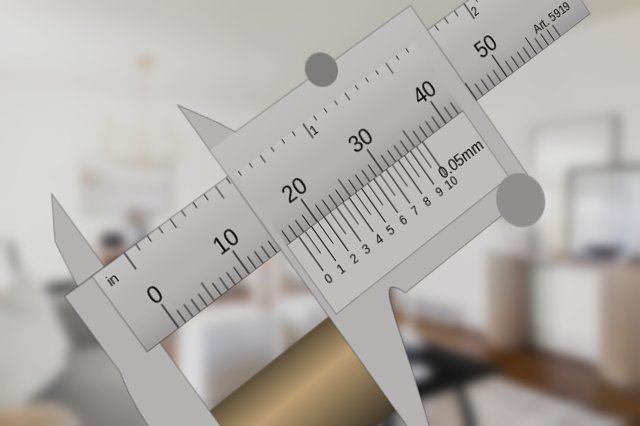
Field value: 17.2 mm
